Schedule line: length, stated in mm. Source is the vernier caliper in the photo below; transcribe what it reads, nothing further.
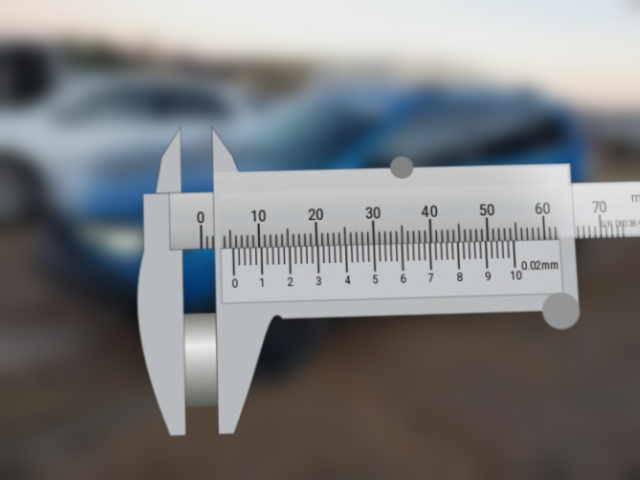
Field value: 5.5 mm
